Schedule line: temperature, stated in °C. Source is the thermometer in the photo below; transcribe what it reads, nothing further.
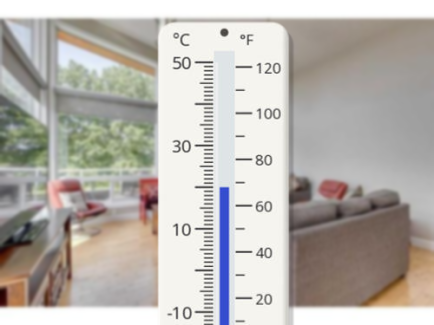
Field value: 20 °C
